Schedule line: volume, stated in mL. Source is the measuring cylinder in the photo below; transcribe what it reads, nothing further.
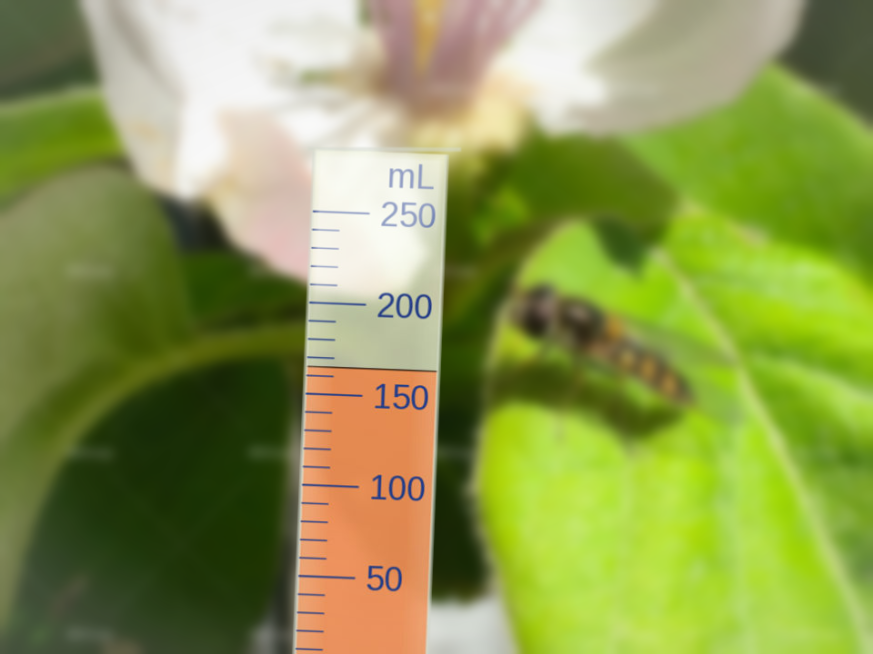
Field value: 165 mL
